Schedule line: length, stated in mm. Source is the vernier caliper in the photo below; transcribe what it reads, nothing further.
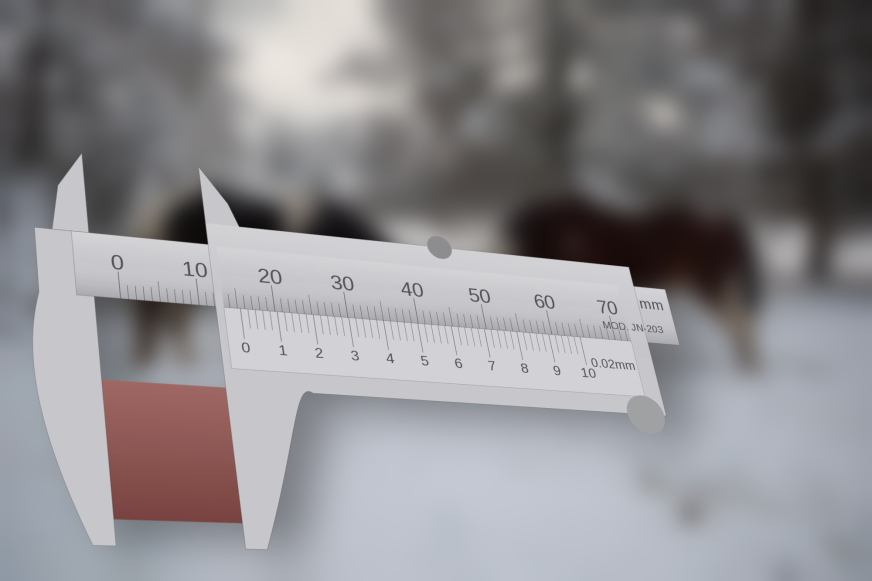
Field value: 15.4 mm
